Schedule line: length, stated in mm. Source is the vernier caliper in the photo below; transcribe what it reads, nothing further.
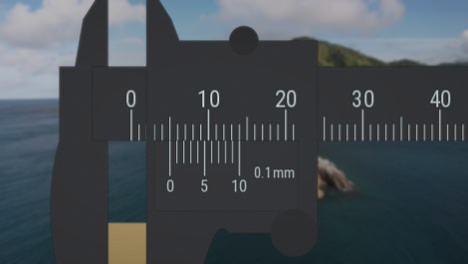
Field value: 5.0 mm
